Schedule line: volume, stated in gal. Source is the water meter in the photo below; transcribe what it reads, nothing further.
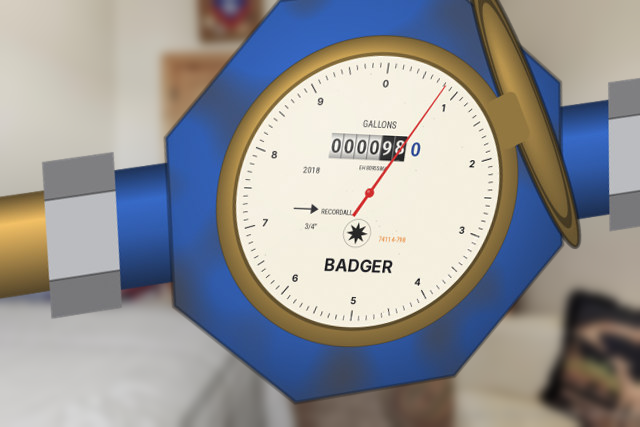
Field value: 980.8 gal
